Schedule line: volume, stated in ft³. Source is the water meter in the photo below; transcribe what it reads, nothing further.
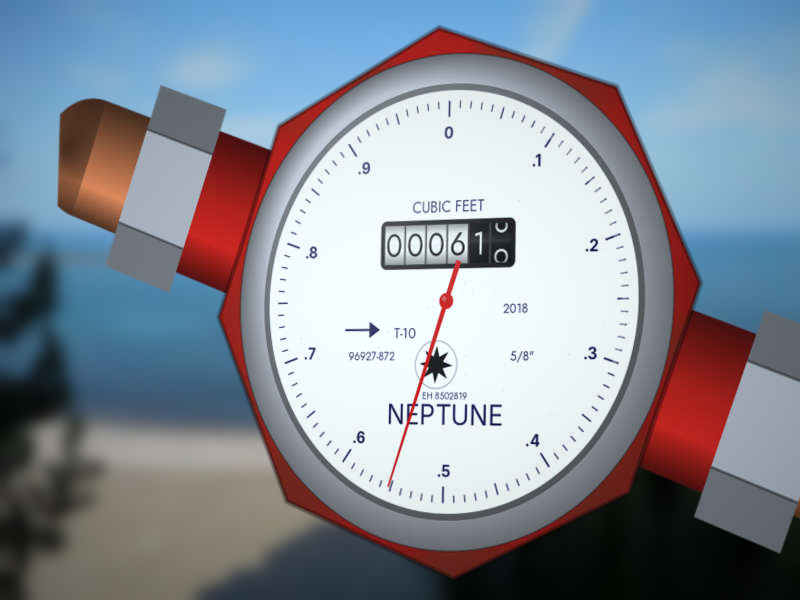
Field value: 618.55 ft³
